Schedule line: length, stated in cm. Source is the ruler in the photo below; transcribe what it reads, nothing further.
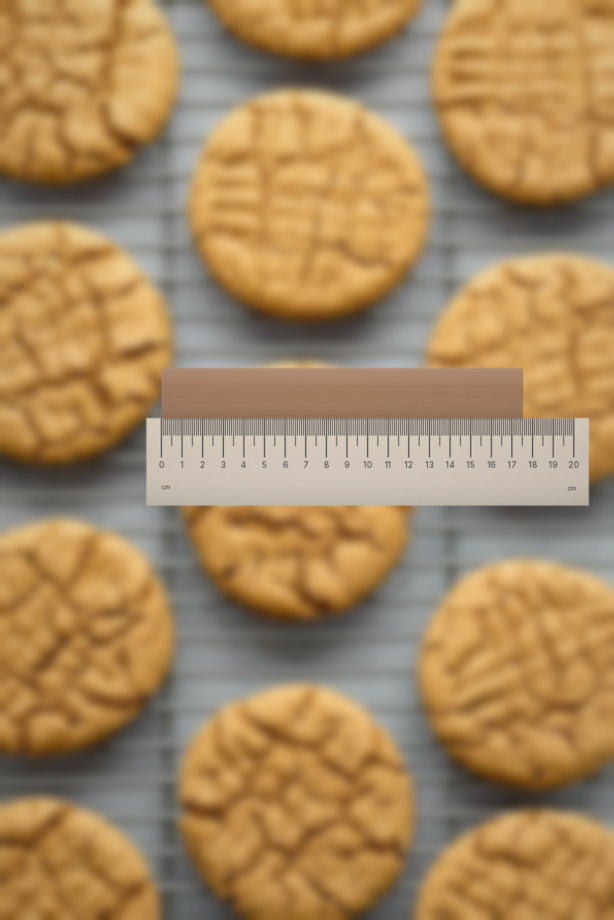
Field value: 17.5 cm
